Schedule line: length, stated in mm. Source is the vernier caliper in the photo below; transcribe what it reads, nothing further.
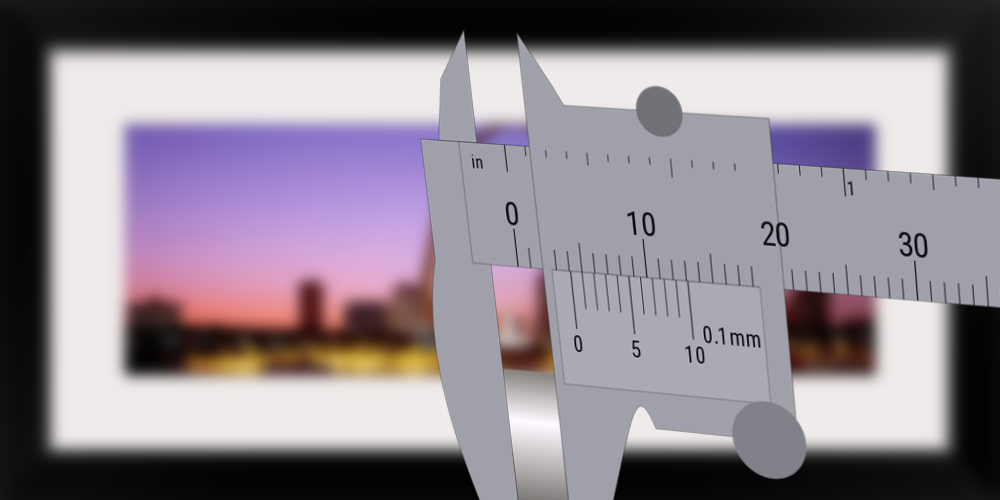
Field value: 4.1 mm
